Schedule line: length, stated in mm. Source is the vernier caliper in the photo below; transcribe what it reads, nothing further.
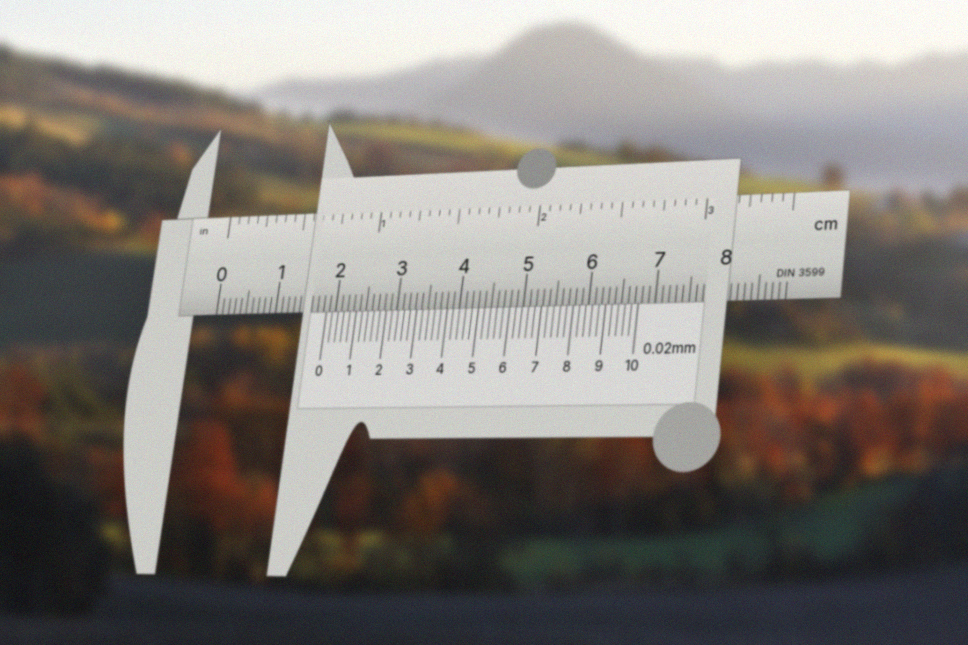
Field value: 18.5 mm
